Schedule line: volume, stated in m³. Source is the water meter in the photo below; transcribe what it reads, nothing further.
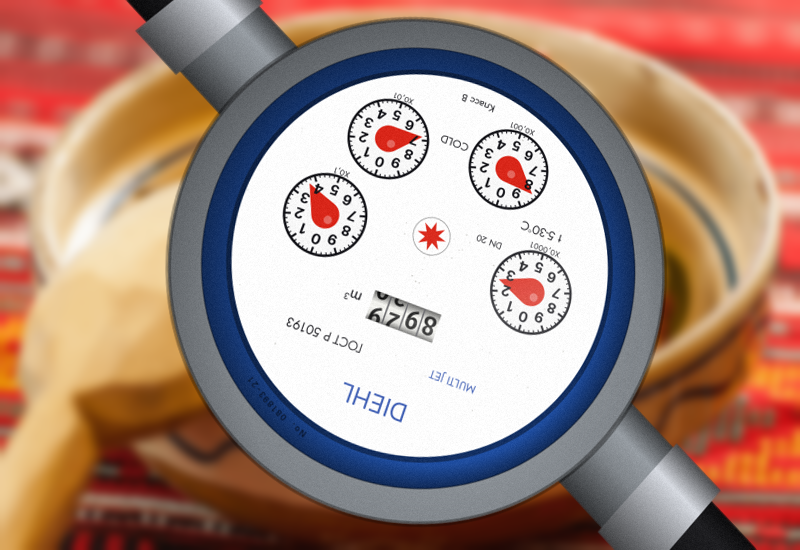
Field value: 8929.3682 m³
